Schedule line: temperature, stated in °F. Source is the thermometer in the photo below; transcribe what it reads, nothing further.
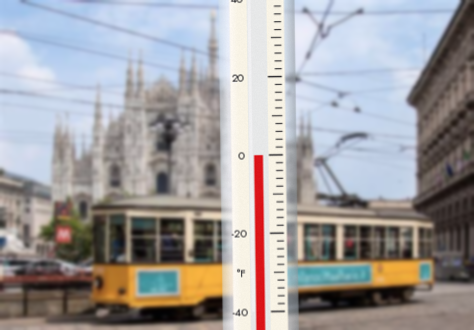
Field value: 0 °F
